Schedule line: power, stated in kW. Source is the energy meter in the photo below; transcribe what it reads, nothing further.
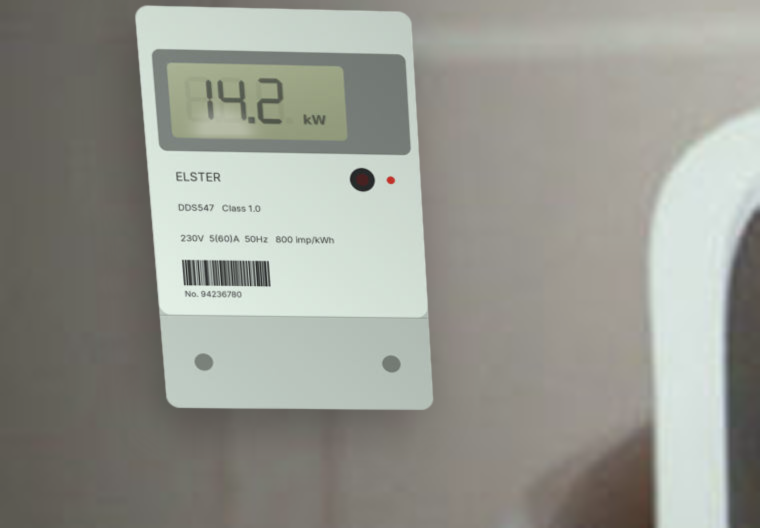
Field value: 14.2 kW
